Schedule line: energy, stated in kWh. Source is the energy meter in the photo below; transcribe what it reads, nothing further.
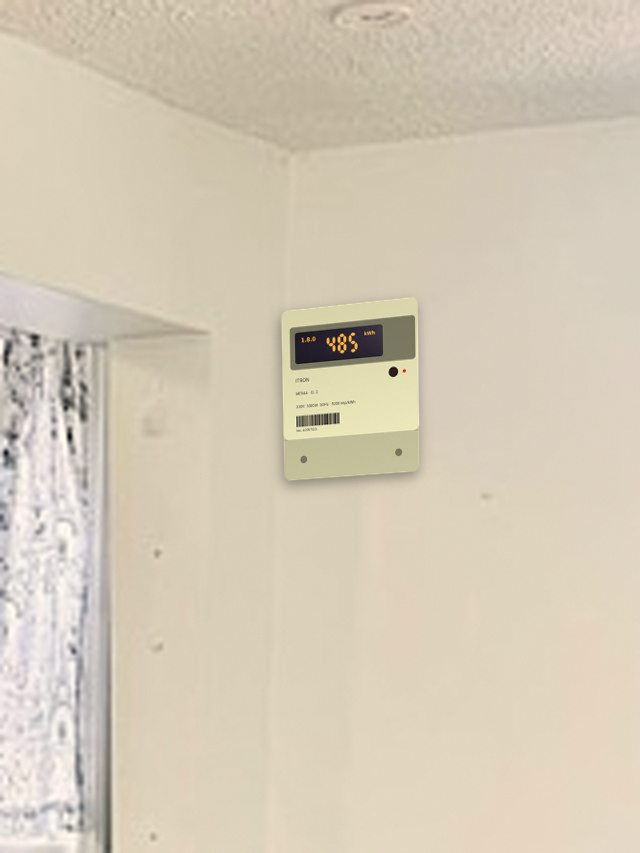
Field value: 485 kWh
